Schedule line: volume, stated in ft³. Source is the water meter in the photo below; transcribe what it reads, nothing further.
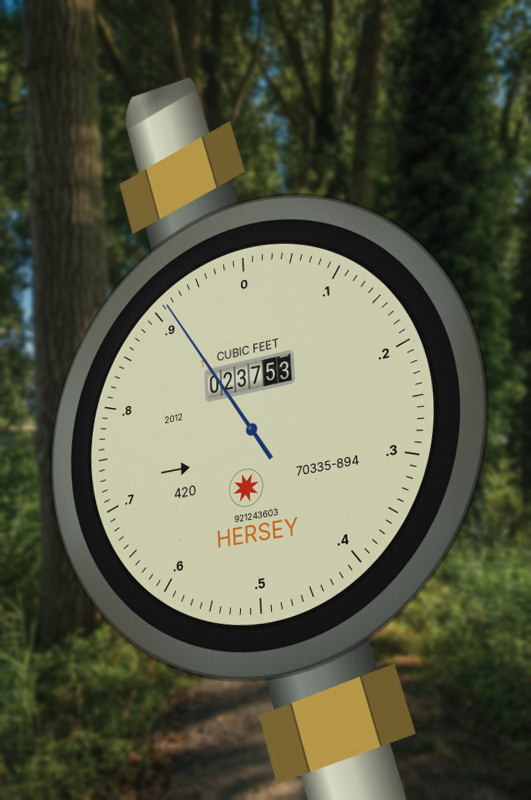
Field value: 23752.91 ft³
